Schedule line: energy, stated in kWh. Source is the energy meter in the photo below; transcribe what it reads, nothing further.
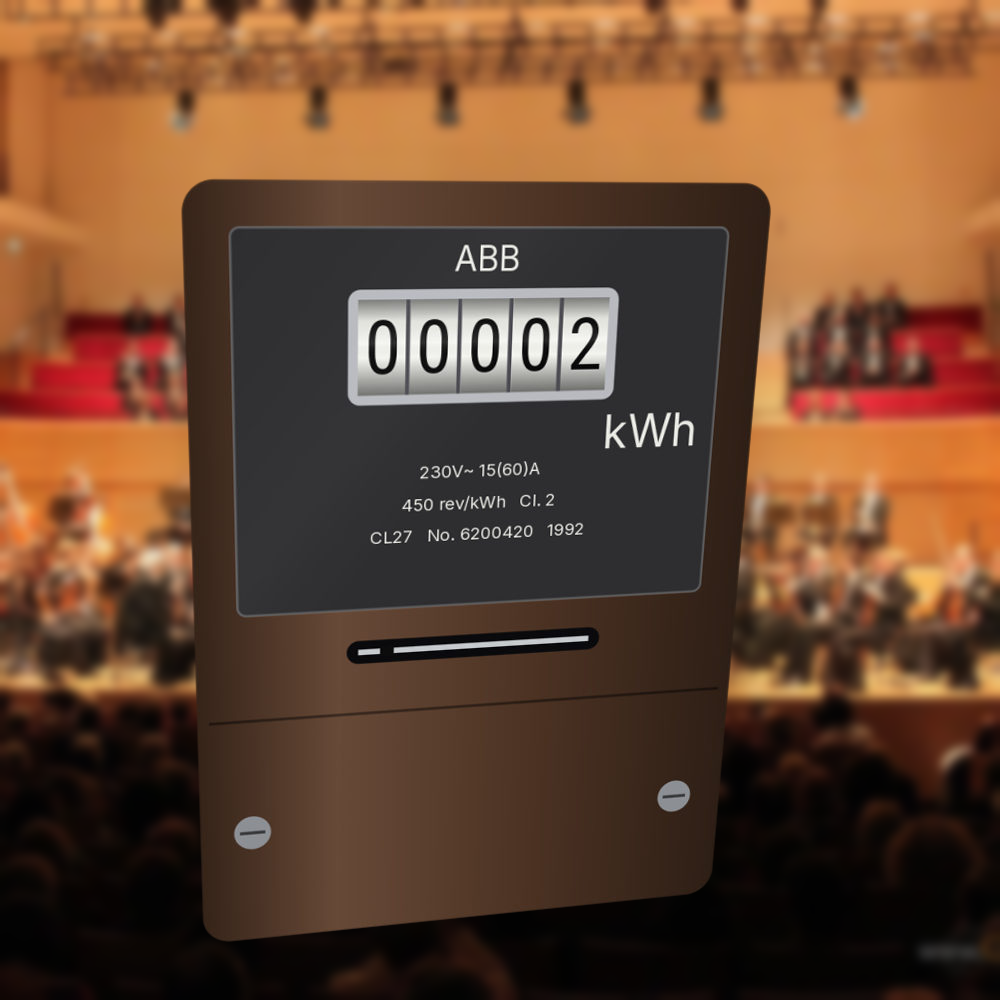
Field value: 2 kWh
